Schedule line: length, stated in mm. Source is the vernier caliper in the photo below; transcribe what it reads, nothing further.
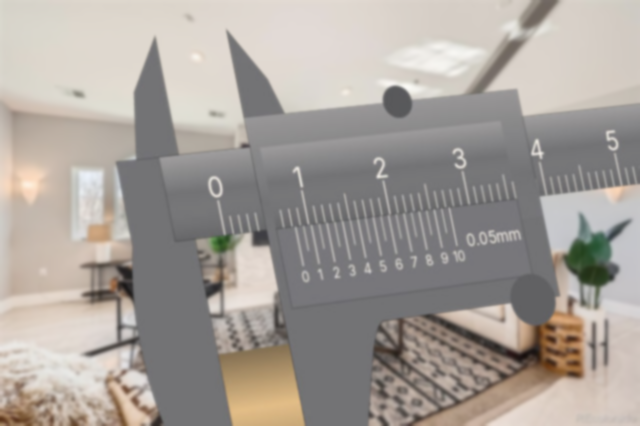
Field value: 8.4 mm
